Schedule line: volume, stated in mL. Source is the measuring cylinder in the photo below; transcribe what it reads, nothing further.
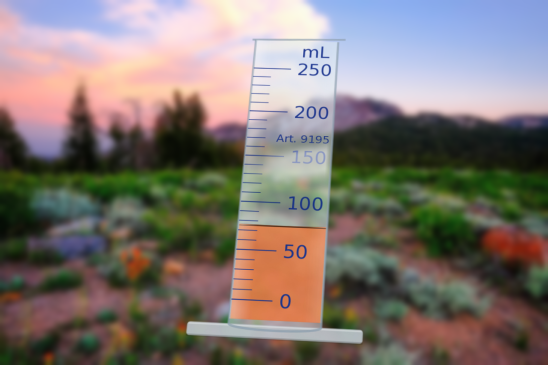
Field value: 75 mL
